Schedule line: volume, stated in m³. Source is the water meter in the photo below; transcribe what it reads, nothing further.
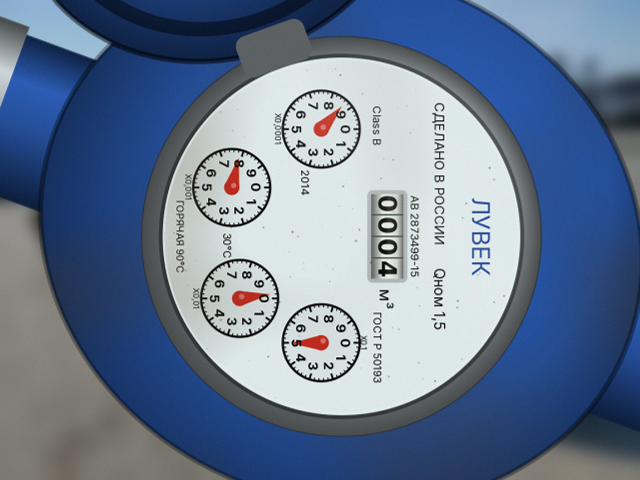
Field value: 4.4978 m³
